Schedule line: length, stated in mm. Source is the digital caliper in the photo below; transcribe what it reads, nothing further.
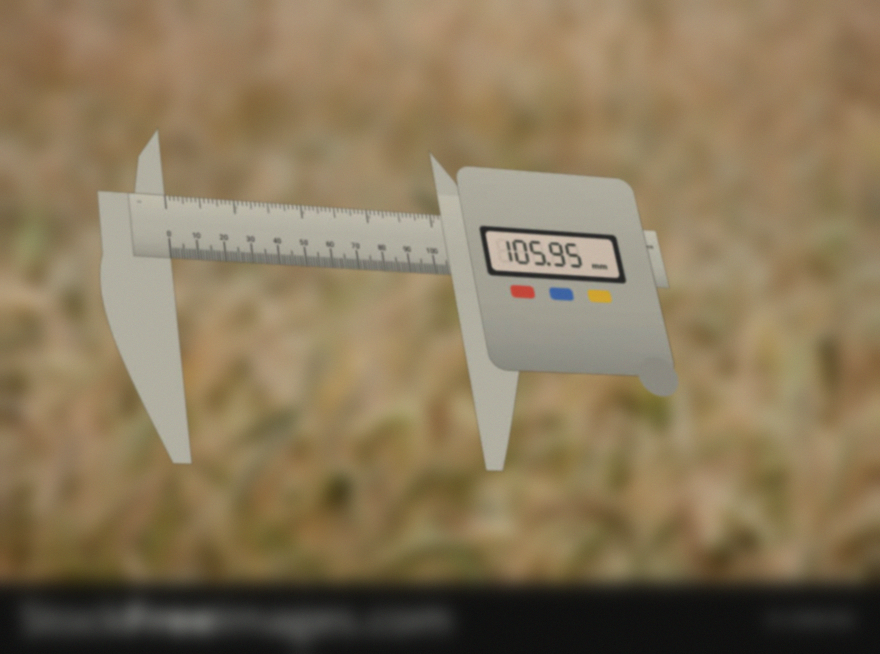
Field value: 105.95 mm
